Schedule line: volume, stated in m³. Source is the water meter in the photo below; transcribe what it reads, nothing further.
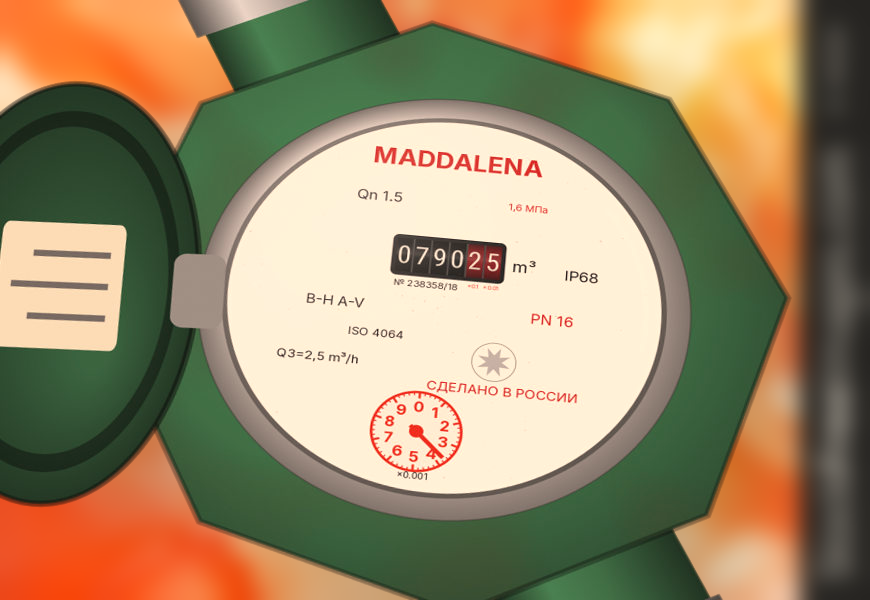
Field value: 790.253 m³
